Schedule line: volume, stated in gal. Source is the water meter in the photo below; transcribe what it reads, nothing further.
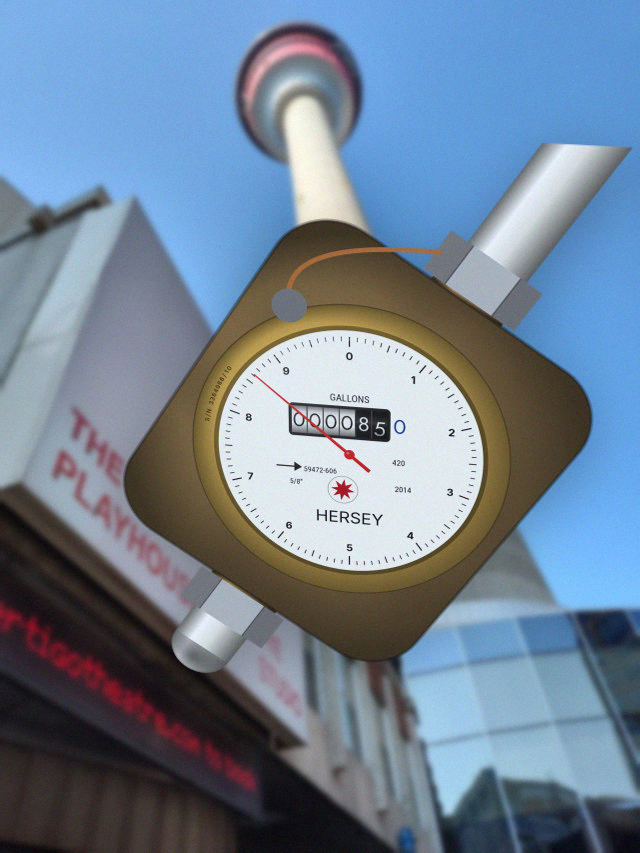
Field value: 848.6 gal
